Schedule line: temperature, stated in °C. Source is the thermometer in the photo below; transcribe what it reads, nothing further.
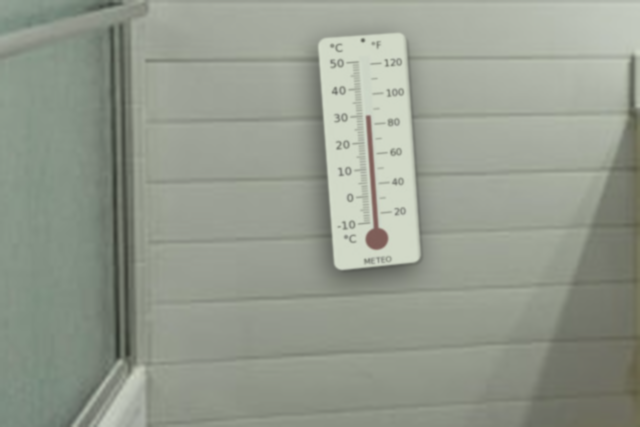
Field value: 30 °C
